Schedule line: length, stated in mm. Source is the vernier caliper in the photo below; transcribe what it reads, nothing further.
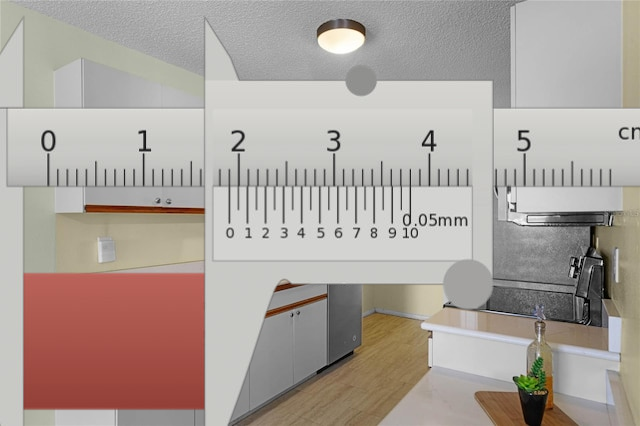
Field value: 19.0 mm
